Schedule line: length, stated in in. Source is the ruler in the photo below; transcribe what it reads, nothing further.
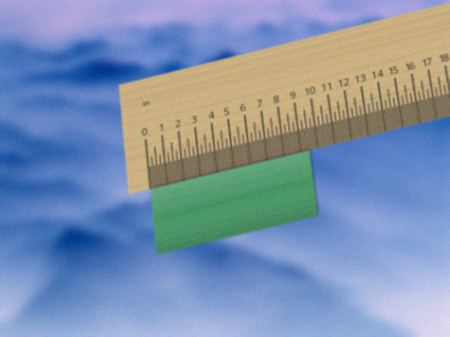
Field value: 9.5 in
